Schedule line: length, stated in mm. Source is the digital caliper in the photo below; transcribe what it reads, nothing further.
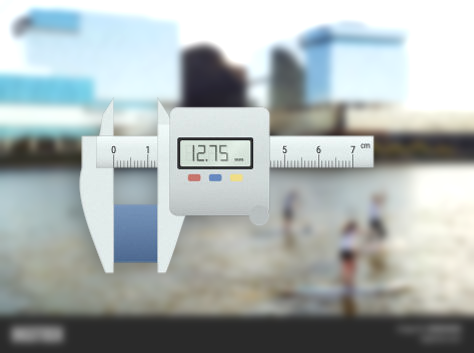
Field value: 12.75 mm
